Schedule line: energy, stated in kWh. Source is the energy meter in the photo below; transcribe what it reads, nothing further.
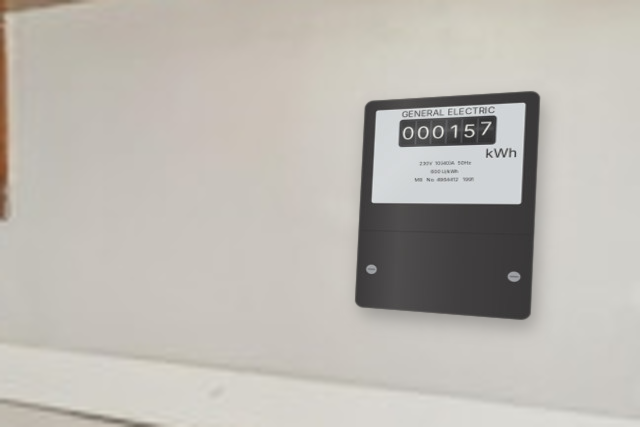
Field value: 157 kWh
